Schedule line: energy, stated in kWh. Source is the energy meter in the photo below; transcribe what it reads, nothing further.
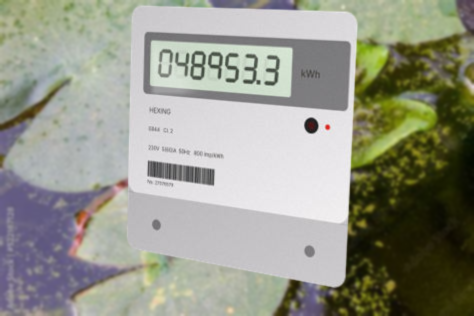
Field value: 48953.3 kWh
